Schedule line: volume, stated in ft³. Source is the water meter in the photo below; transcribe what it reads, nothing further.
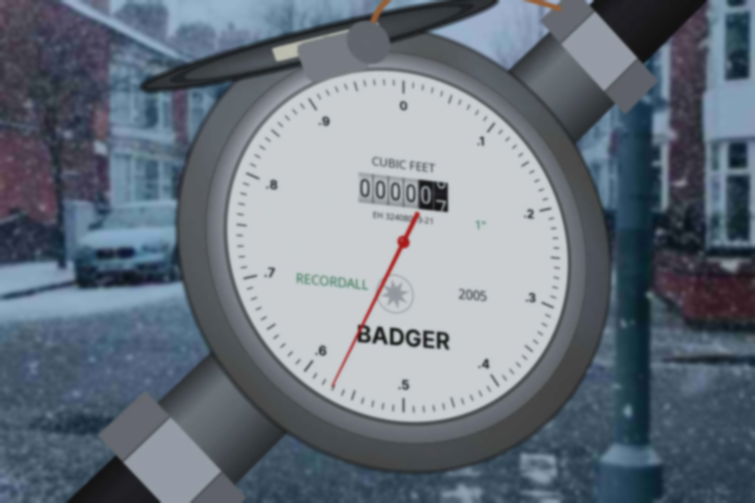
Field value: 6.57 ft³
